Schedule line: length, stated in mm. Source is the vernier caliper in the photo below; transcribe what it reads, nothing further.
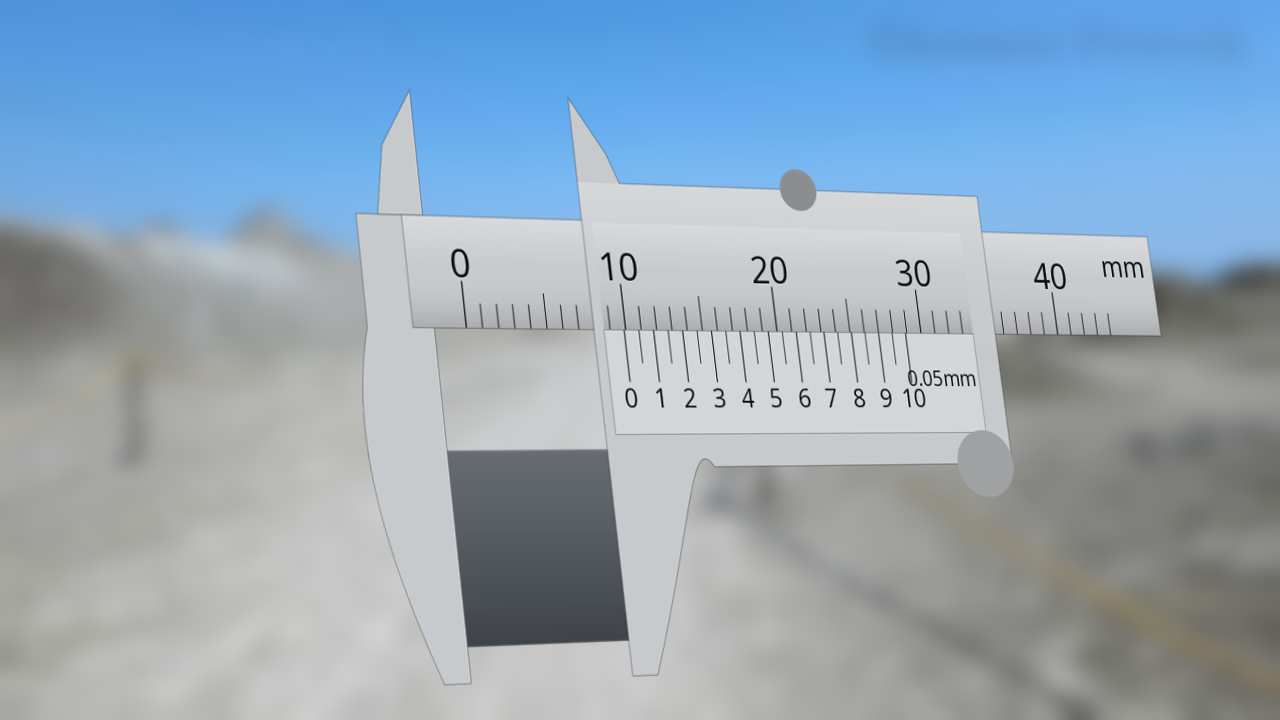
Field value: 9.9 mm
